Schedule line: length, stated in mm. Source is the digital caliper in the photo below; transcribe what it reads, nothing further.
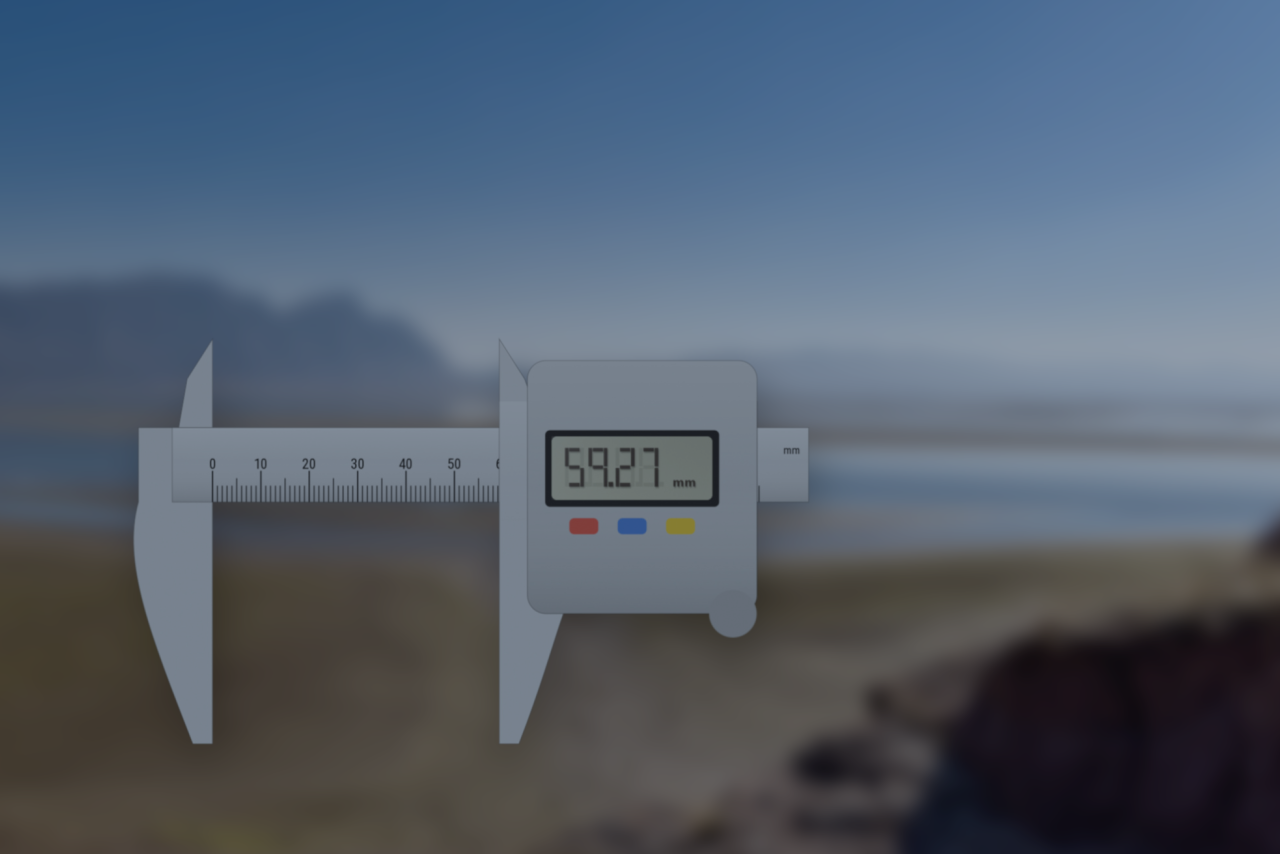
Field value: 59.27 mm
